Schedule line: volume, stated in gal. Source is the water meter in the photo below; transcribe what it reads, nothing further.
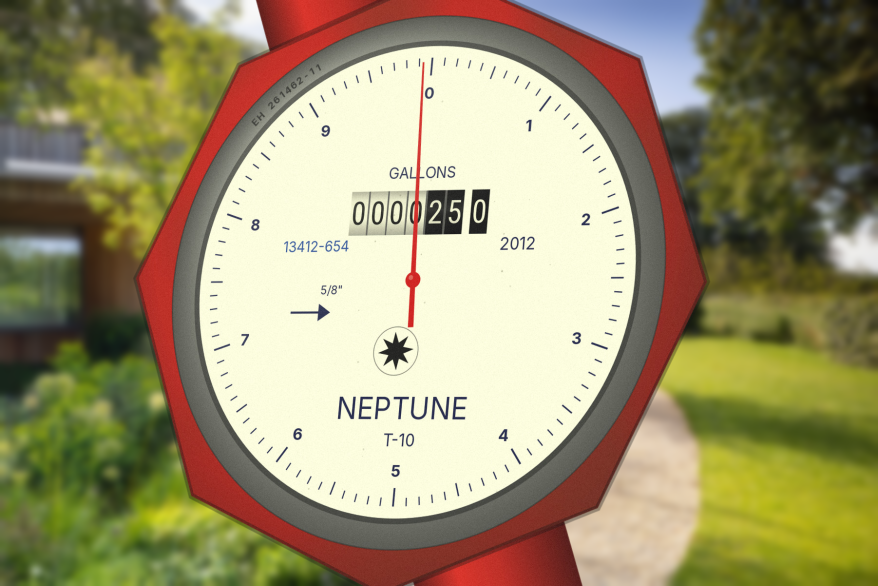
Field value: 249.9 gal
